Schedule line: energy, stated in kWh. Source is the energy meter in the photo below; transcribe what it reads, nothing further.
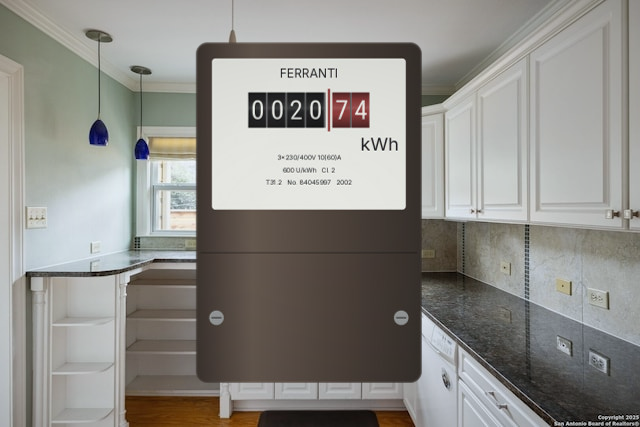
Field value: 20.74 kWh
